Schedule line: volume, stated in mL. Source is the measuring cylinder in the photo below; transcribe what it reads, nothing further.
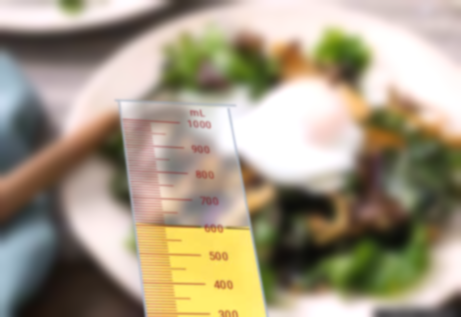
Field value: 600 mL
